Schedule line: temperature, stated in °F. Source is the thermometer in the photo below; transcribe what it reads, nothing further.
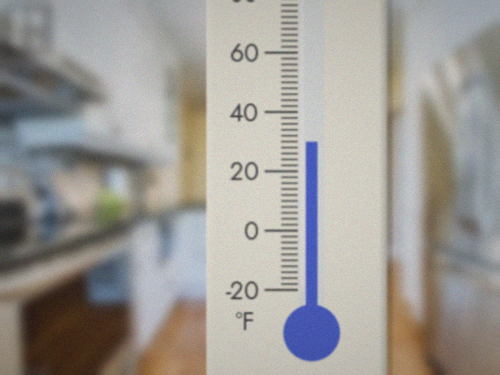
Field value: 30 °F
